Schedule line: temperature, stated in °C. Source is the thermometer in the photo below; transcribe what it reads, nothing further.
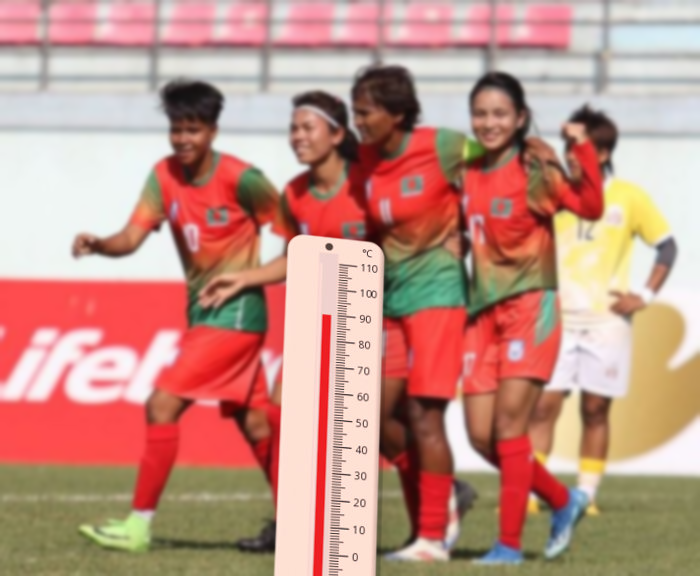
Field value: 90 °C
